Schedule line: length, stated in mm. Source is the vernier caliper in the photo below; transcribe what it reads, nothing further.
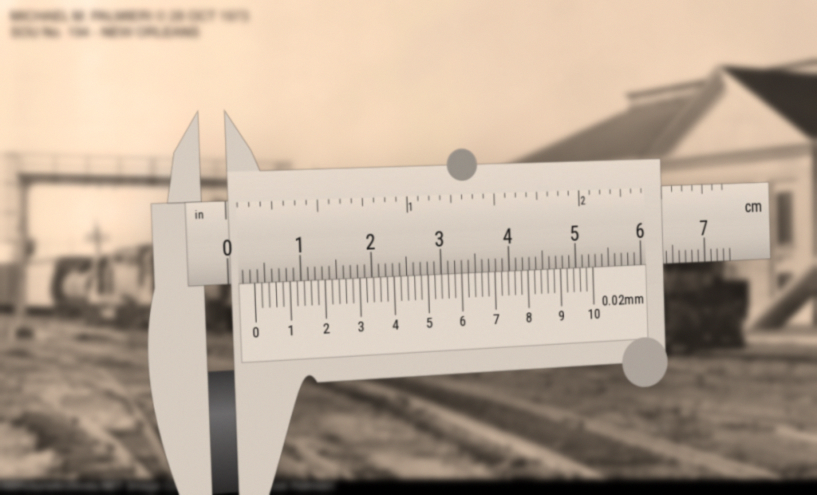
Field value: 3.6 mm
